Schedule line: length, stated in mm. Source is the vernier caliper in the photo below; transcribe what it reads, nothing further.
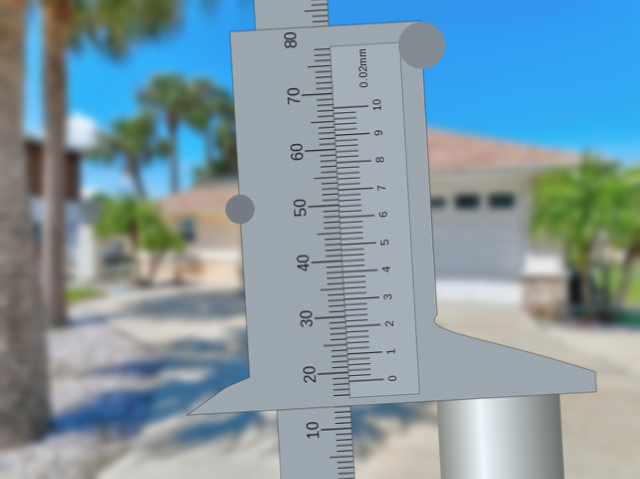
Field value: 18.4 mm
